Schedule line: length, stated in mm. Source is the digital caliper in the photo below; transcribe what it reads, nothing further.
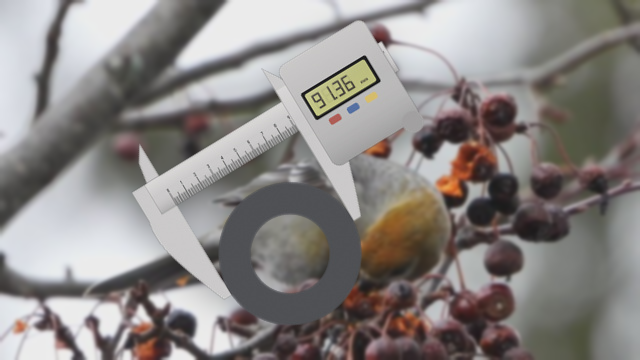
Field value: 91.36 mm
